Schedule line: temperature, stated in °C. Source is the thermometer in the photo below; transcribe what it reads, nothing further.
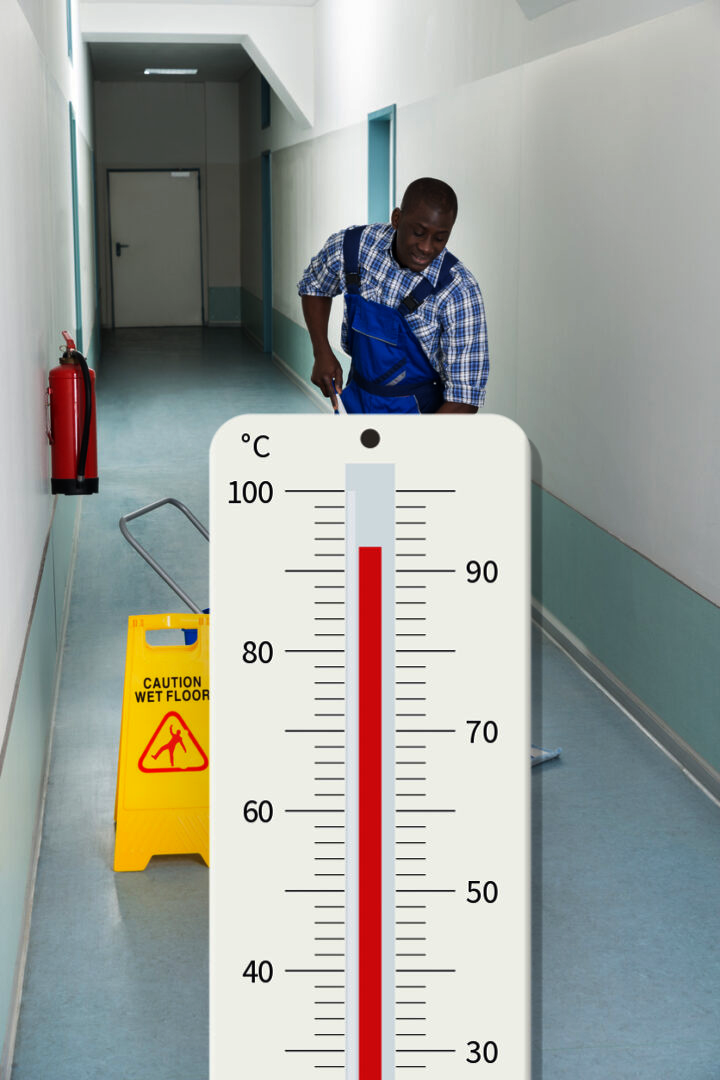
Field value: 93 °C
